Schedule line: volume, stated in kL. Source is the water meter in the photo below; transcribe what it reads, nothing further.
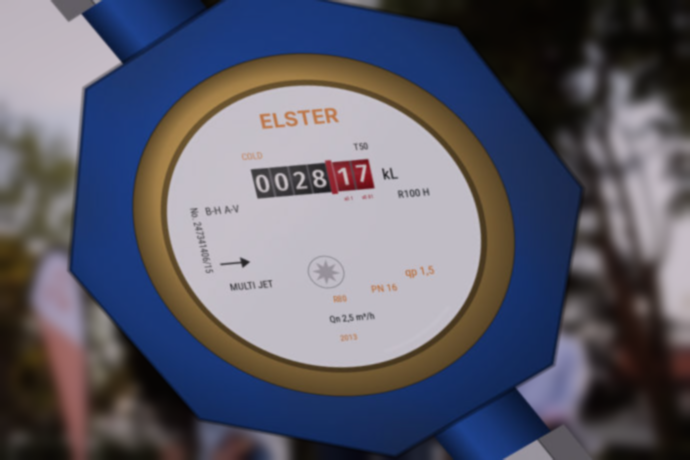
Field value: 28.17 kL
